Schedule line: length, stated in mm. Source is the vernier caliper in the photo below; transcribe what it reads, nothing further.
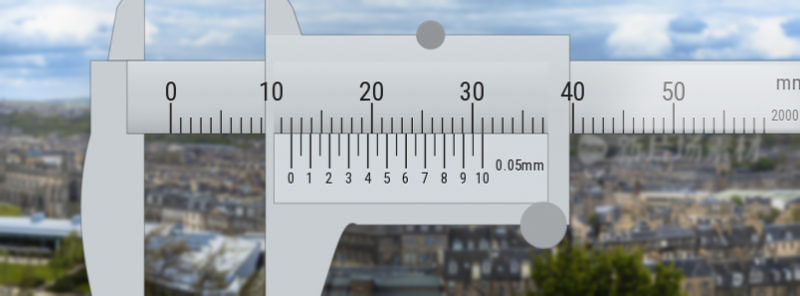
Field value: 12.0 mm
